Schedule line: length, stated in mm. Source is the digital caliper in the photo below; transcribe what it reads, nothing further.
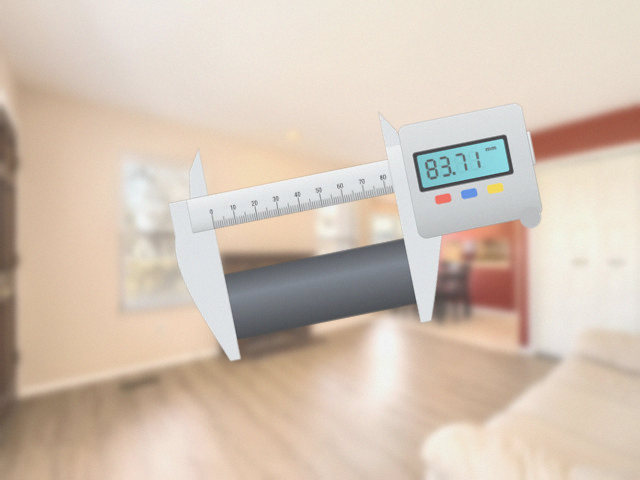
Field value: 83.71 mm
